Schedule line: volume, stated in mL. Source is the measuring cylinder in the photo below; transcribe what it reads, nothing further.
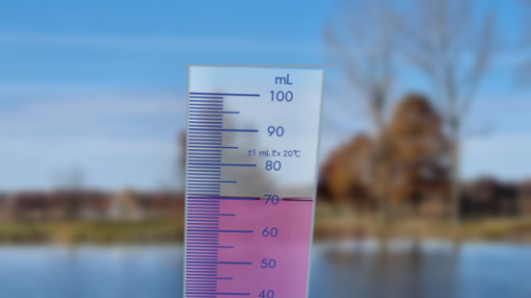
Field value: 70 mL
